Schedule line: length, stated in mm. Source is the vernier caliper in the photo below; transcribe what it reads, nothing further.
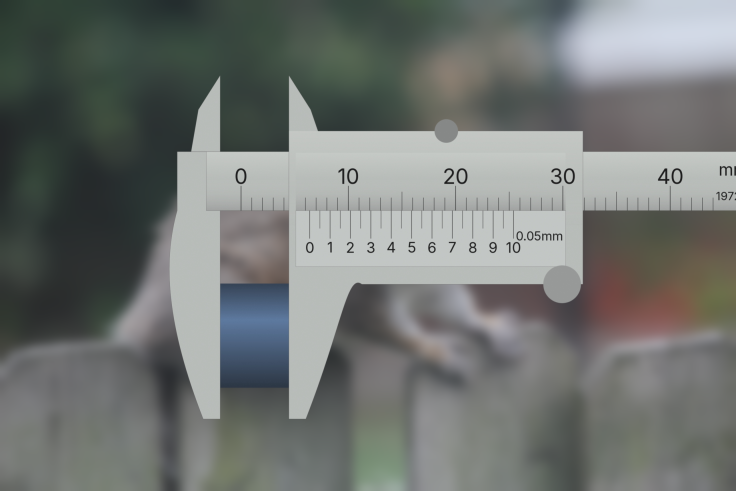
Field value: 6.4 mm
